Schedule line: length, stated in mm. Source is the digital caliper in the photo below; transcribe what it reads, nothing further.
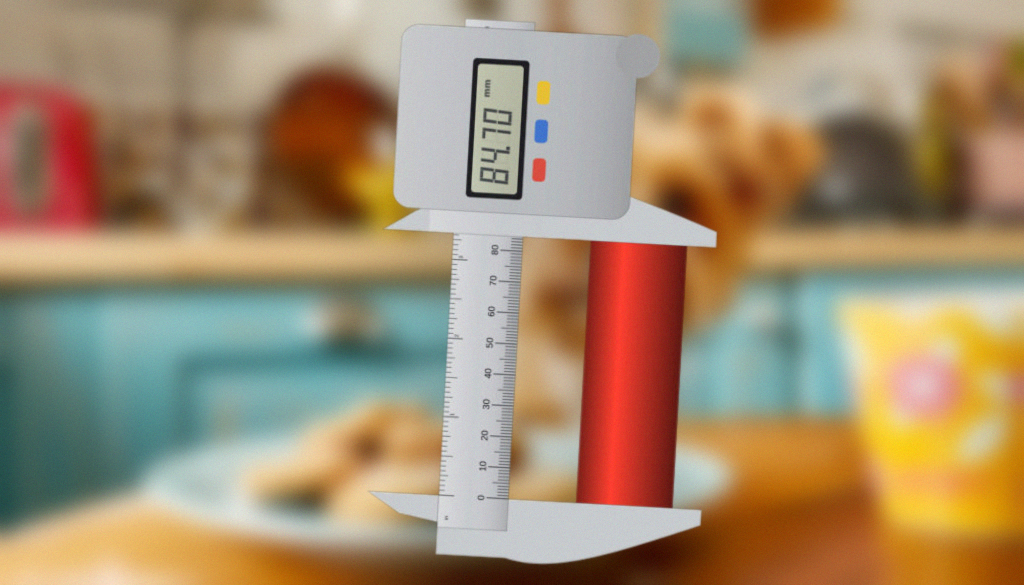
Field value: 84.70 mm
